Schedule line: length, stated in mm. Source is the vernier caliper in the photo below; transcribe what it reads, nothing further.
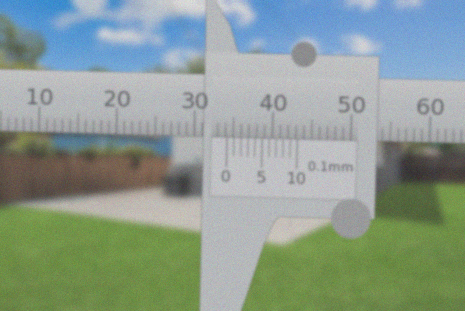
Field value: 34.2 mm
